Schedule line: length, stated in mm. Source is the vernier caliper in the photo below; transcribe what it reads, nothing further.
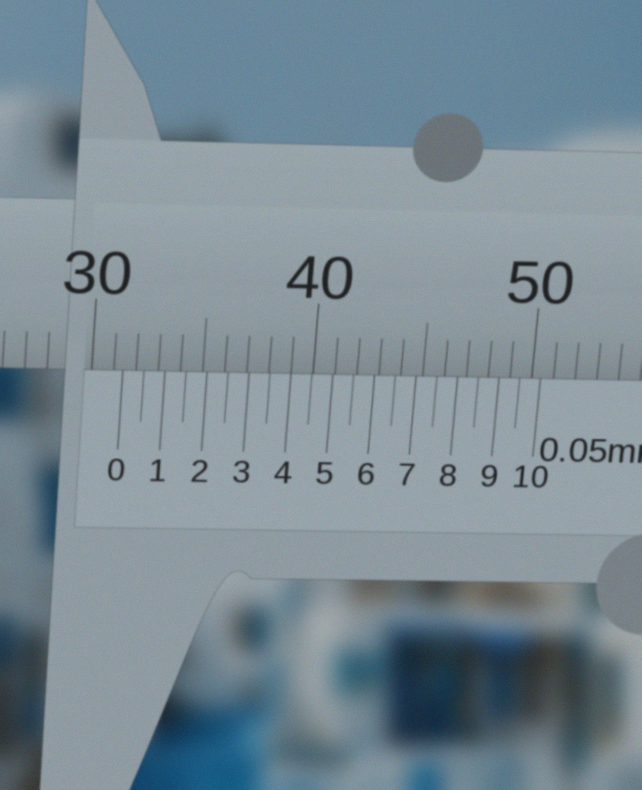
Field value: 31.4 mm
